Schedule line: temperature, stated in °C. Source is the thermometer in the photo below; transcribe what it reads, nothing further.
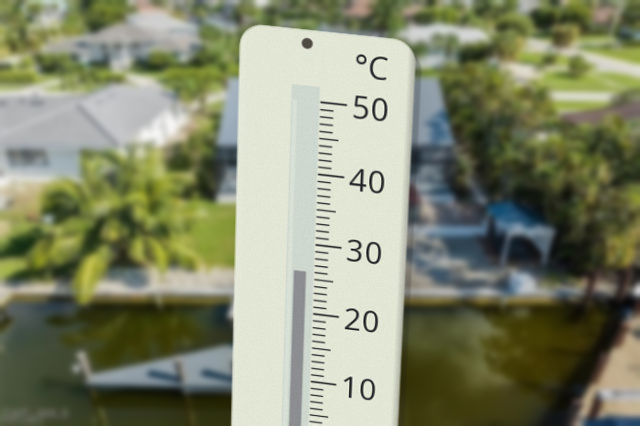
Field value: 26 °C
